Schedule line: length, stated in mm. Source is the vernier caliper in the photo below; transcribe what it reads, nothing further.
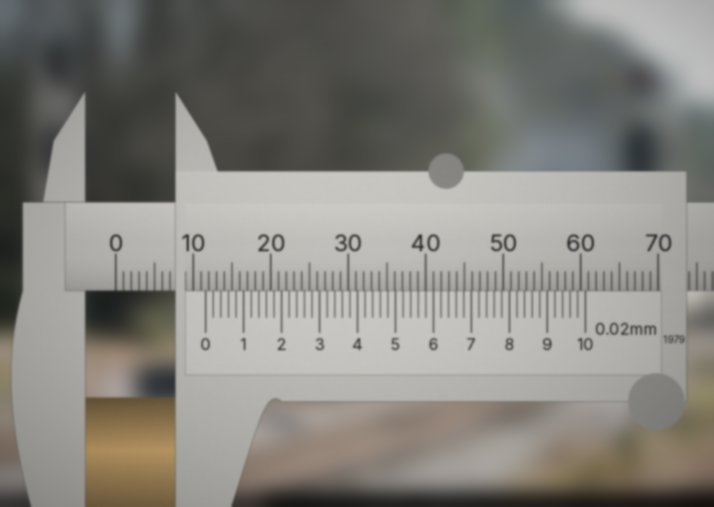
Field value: 11.6 mm
